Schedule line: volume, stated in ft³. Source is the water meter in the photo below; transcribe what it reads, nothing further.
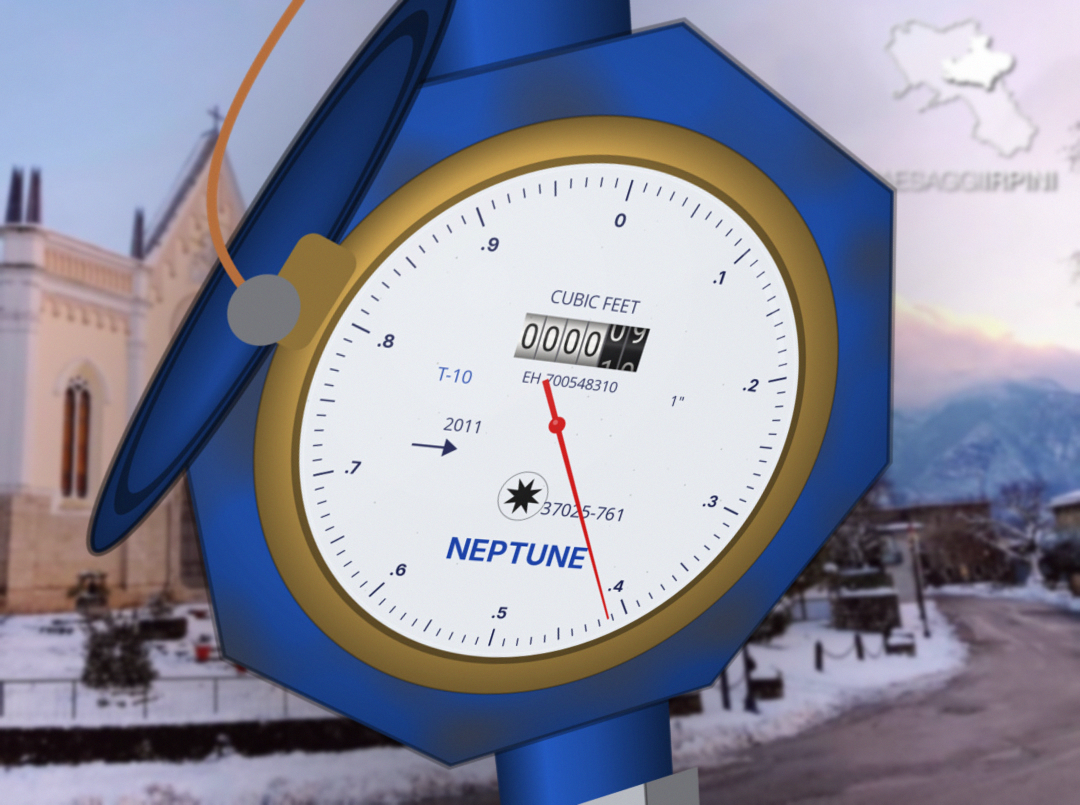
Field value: 9.41 ft³
